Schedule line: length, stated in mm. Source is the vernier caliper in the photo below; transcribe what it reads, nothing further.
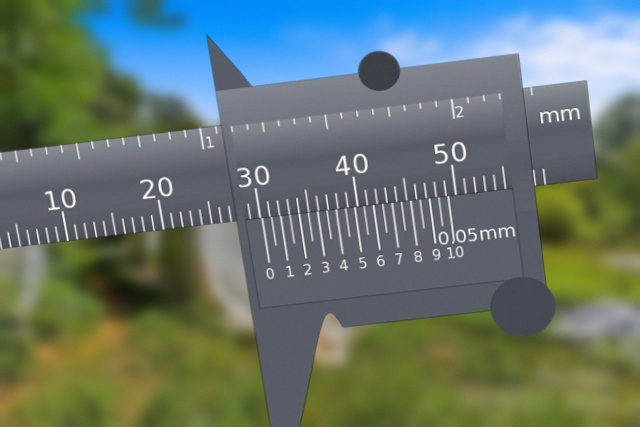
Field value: 30.2 mm
